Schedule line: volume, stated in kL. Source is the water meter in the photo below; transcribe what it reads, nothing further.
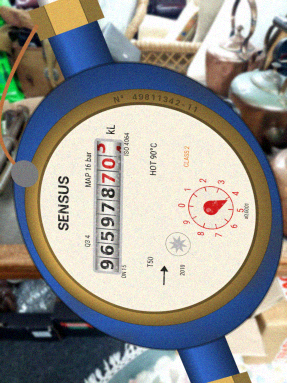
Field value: 965978.7034 kL
